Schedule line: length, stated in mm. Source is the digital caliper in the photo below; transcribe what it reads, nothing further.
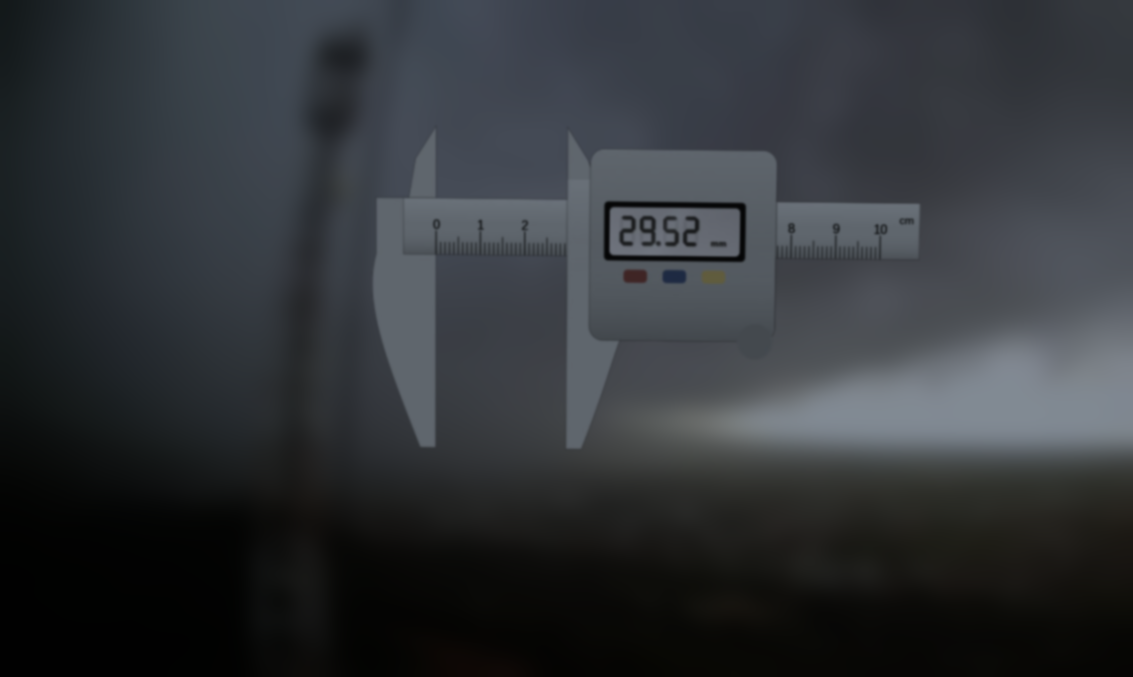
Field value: 29.52 mm
